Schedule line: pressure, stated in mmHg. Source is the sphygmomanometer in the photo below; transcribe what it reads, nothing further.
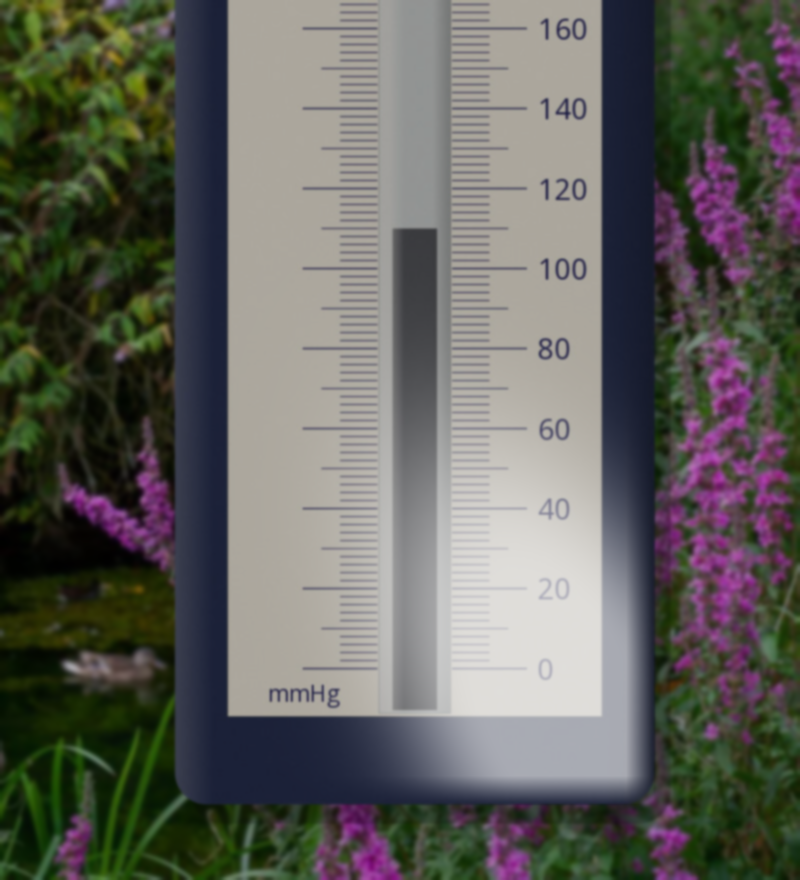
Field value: 110 mmHg
